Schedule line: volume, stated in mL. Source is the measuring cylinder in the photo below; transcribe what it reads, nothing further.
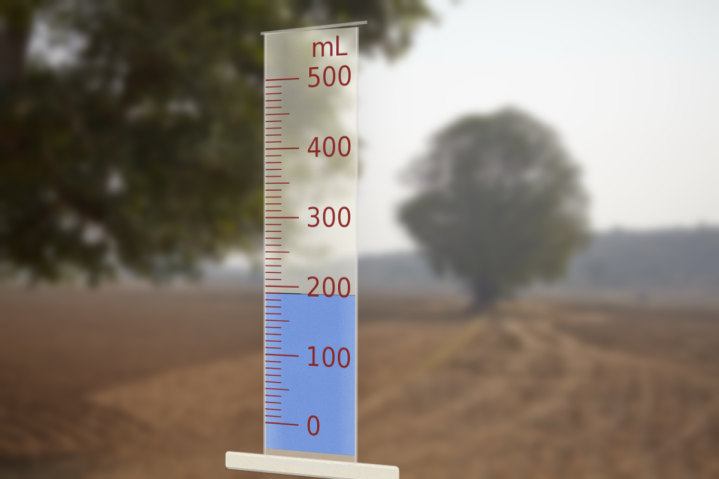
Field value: 190 mL
